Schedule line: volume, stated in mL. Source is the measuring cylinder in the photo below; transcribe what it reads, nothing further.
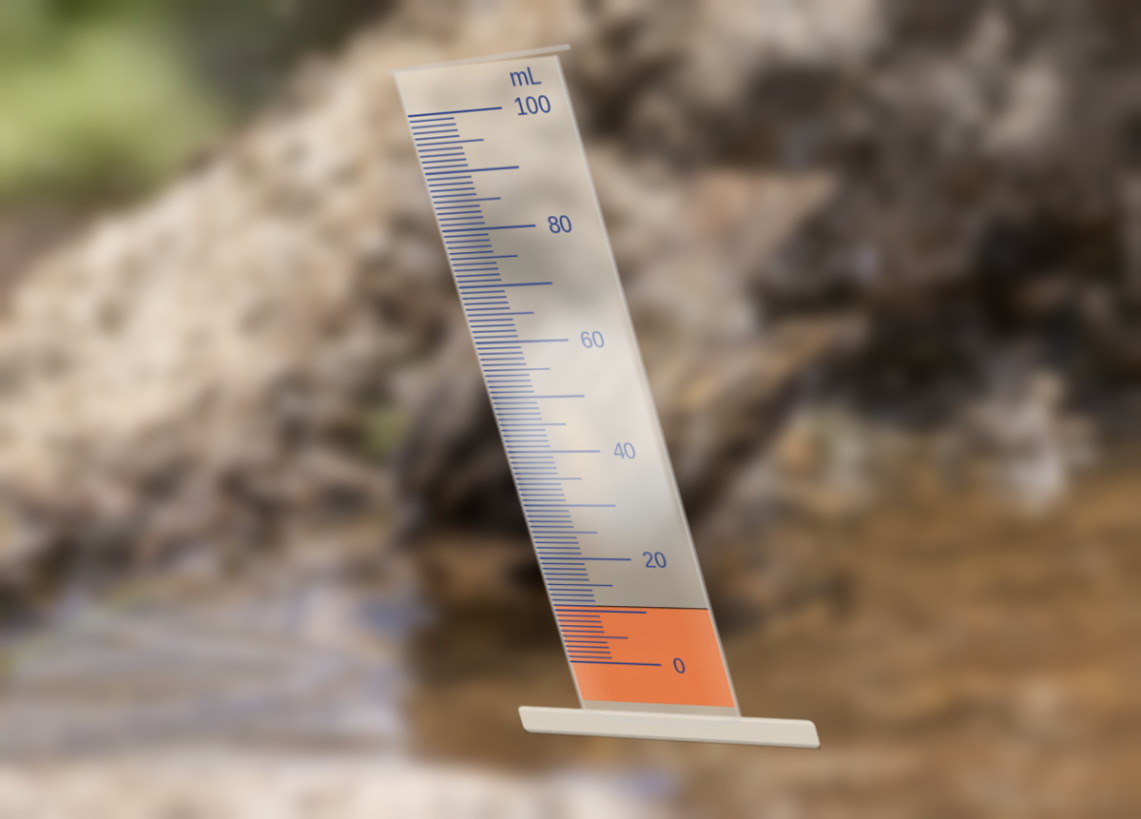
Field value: 11 mL
